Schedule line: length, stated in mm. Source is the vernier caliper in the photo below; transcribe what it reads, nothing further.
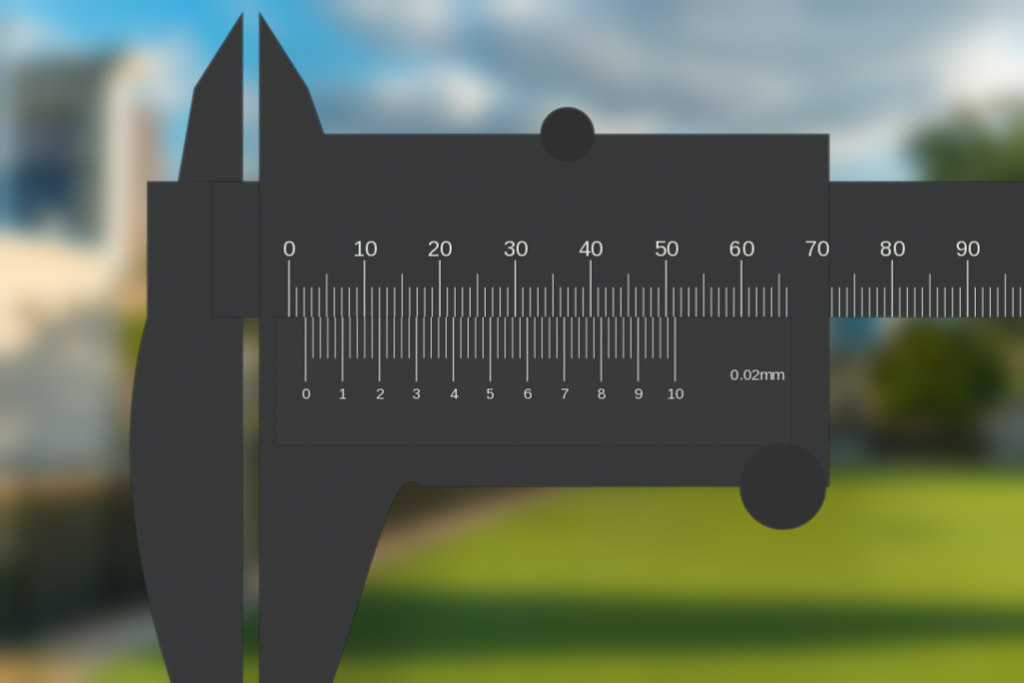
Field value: 2.2 mm
